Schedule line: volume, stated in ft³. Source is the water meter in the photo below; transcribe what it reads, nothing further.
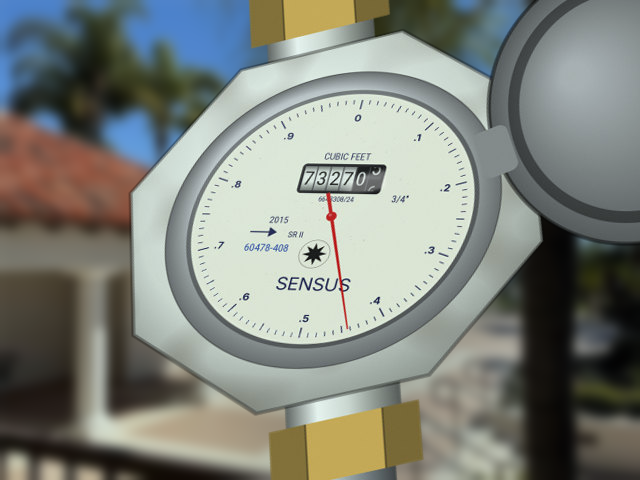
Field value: 732705.44 ft³
